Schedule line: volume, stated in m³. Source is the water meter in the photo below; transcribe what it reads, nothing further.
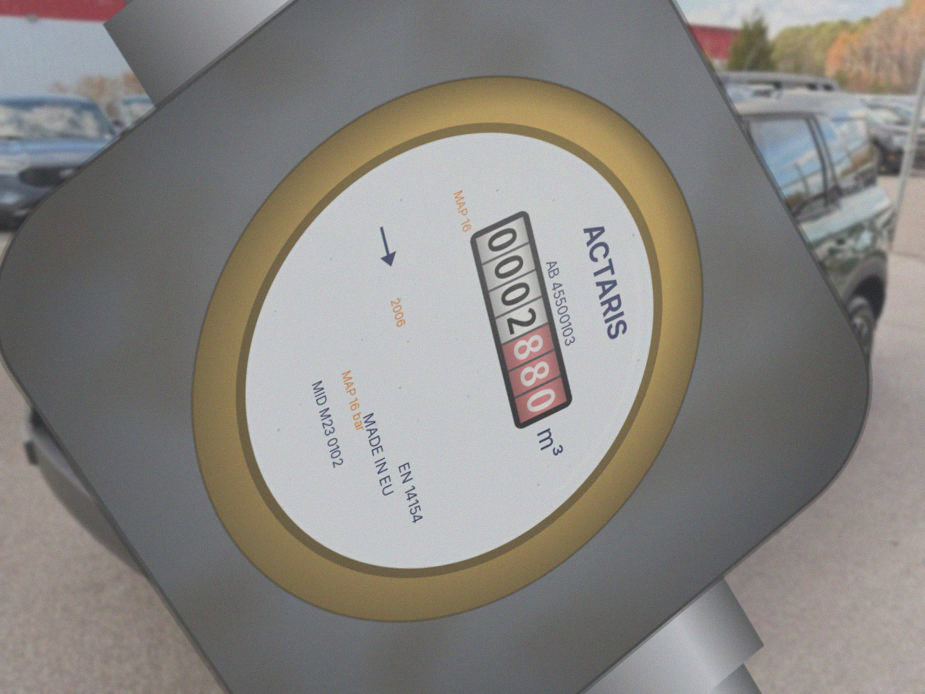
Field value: 2.880 m³
